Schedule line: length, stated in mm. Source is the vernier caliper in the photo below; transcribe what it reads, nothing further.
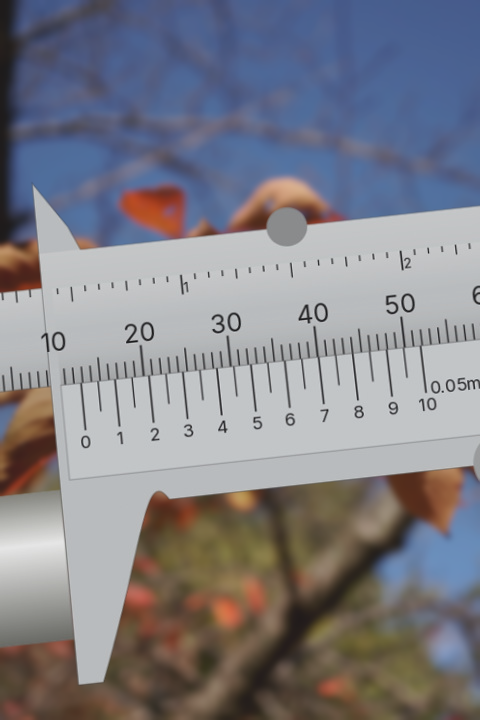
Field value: 12.8 mm
